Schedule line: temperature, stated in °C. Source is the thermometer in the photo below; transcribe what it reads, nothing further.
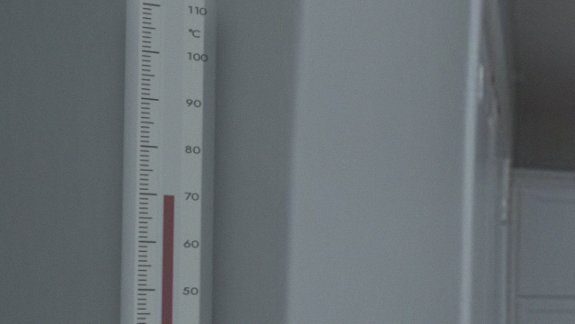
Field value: 70 °C
